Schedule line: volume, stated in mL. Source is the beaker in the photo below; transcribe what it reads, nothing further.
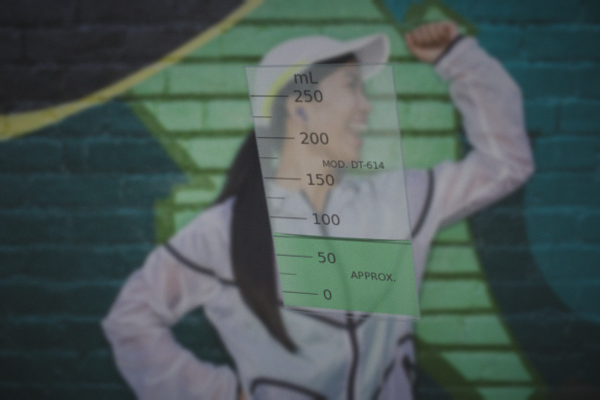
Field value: 75 mL
